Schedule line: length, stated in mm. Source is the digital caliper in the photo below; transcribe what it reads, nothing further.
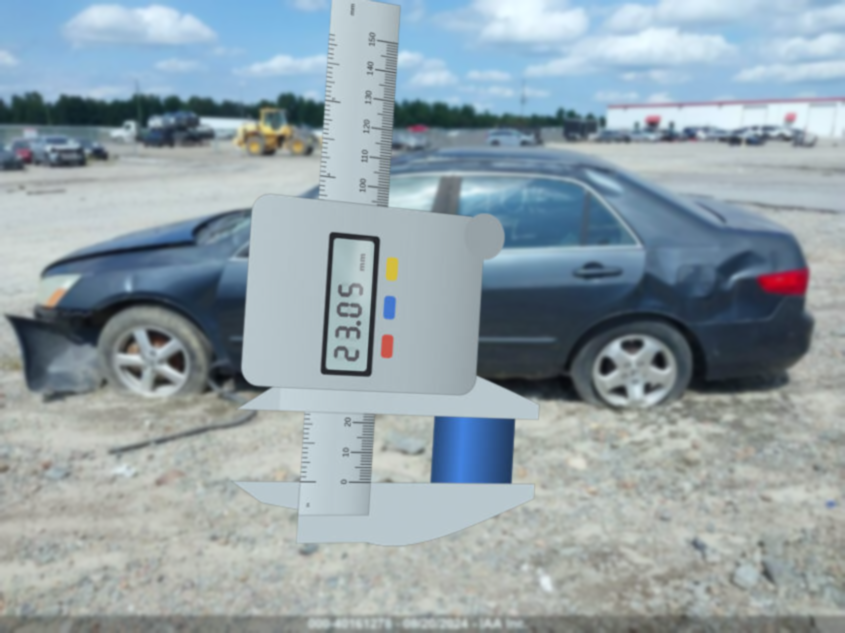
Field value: 23.05 mm
